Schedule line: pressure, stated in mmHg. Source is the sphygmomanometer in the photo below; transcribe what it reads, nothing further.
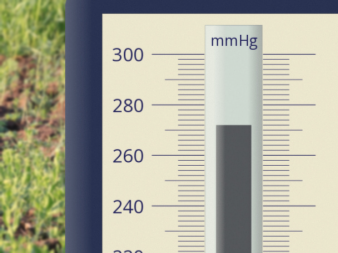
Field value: 272 mmHg
